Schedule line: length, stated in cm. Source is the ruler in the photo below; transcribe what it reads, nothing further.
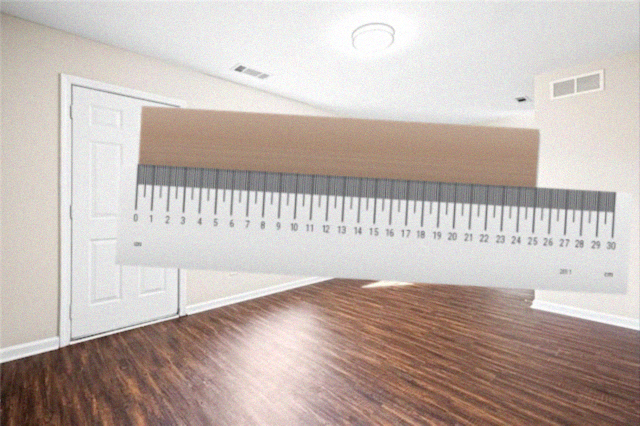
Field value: 25 cm
